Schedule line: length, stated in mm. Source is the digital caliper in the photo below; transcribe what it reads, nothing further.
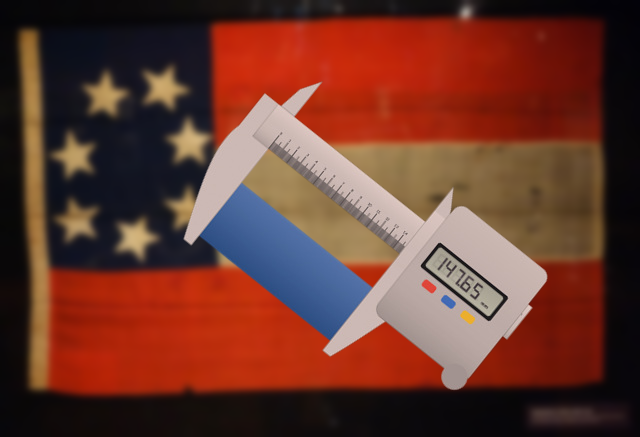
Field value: 147.65 mm
